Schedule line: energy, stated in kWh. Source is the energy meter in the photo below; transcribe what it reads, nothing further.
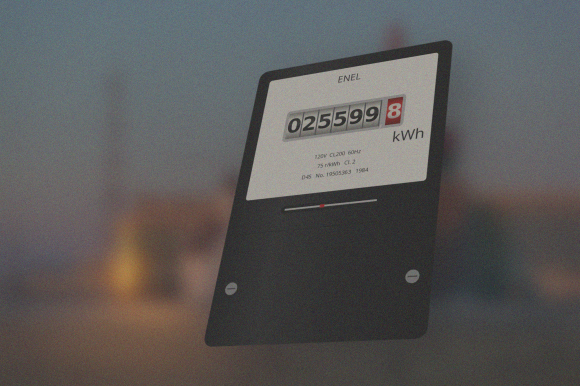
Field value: 25599.8 kWh
